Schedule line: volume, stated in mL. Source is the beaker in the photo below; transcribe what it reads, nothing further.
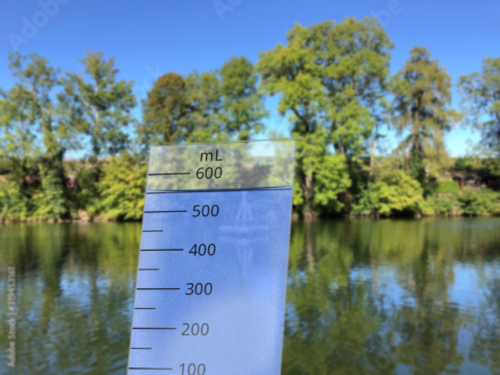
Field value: 550 mL
